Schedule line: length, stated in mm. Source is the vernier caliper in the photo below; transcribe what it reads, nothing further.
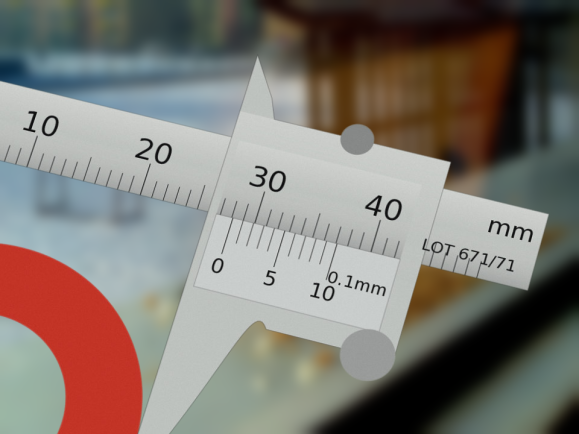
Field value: 28.1 mm
